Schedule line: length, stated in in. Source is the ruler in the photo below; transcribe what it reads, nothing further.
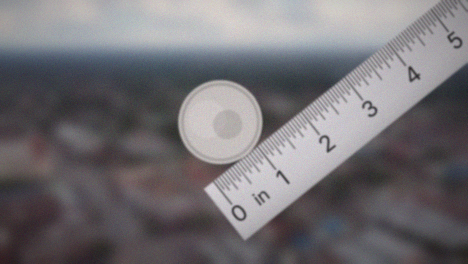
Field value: 1.5 in
